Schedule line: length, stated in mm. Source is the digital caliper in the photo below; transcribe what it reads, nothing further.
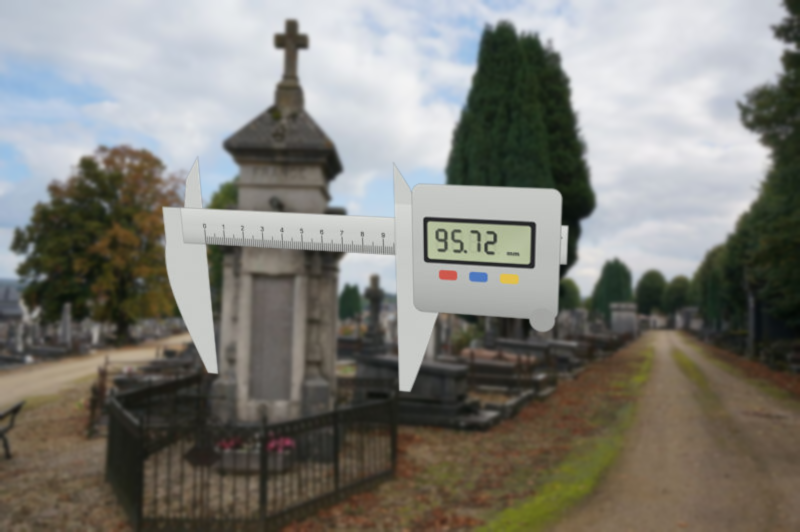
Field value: 95.72 mm
